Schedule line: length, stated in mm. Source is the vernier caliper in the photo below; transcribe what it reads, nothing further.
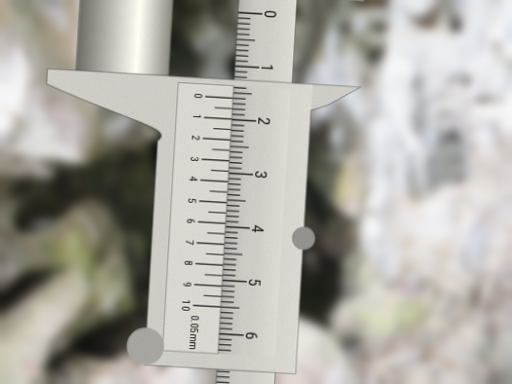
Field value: 16.0 mm
